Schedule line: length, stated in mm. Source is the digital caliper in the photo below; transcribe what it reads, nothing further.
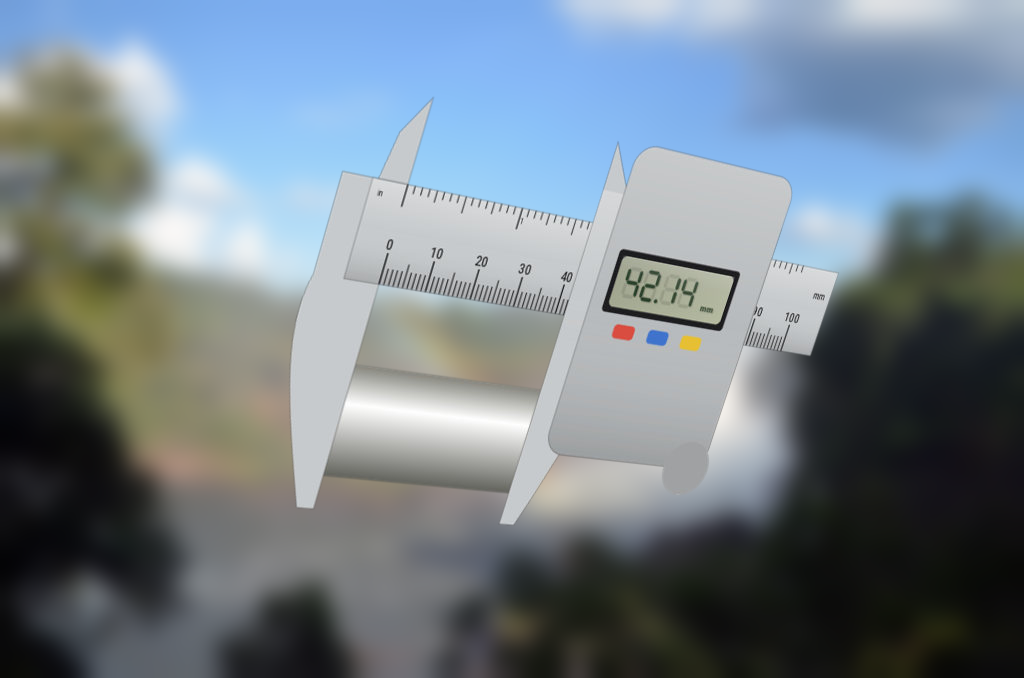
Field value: 42.14 mm
